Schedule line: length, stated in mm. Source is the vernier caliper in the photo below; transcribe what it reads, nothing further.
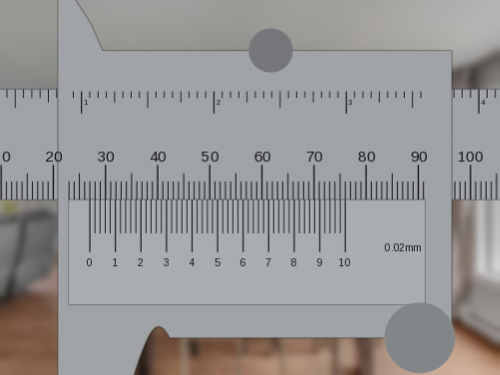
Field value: 27.0 mm
